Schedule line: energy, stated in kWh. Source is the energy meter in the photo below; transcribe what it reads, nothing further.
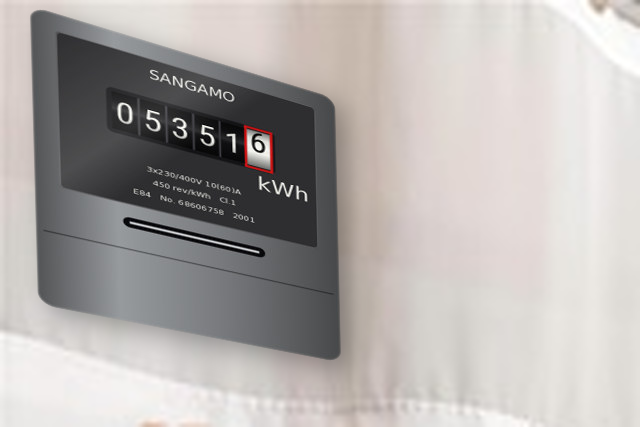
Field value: 5351.6 kWh
